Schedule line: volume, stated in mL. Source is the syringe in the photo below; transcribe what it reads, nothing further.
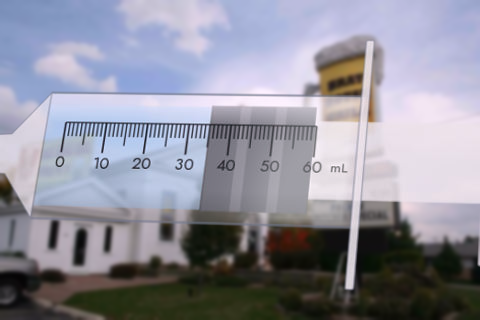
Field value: 35 mL
